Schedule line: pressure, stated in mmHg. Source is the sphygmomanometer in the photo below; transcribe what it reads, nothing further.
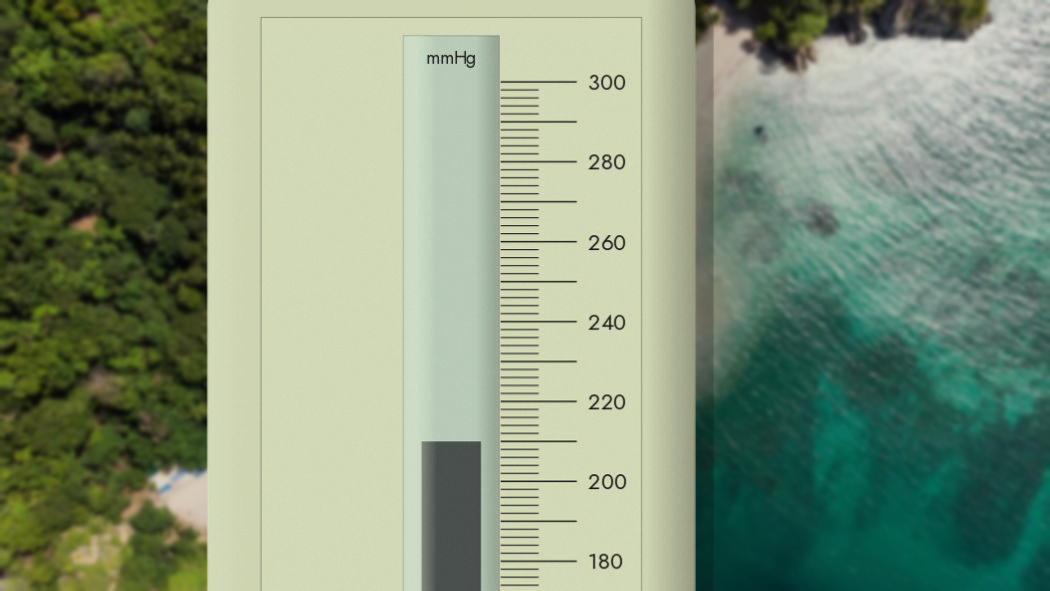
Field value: 210 mmHg
